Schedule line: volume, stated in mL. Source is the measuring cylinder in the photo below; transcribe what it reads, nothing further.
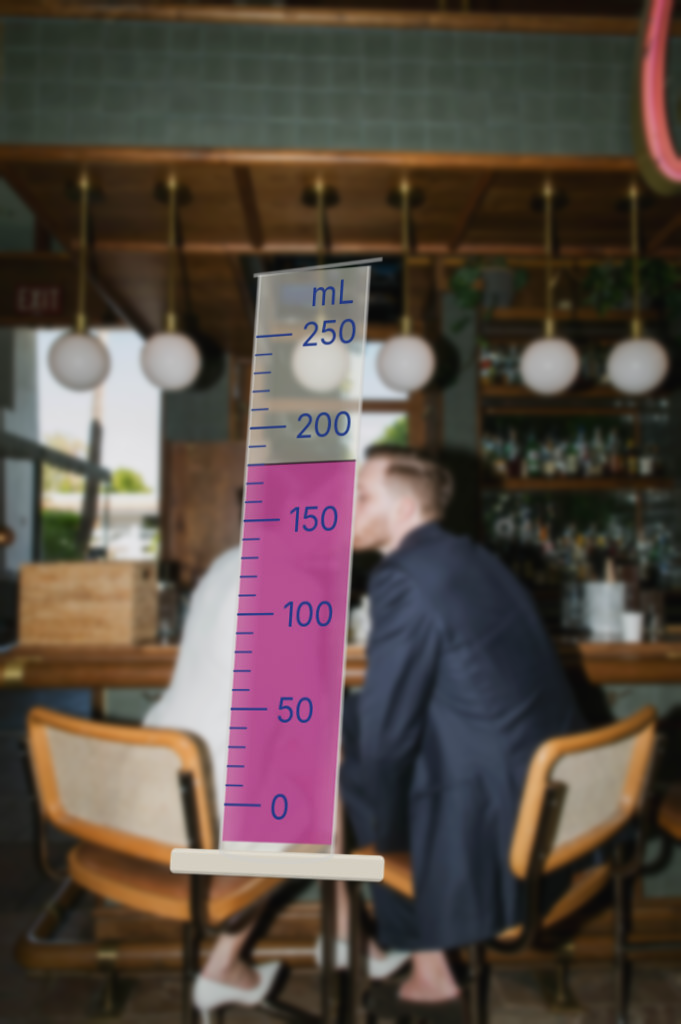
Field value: 180 mL
